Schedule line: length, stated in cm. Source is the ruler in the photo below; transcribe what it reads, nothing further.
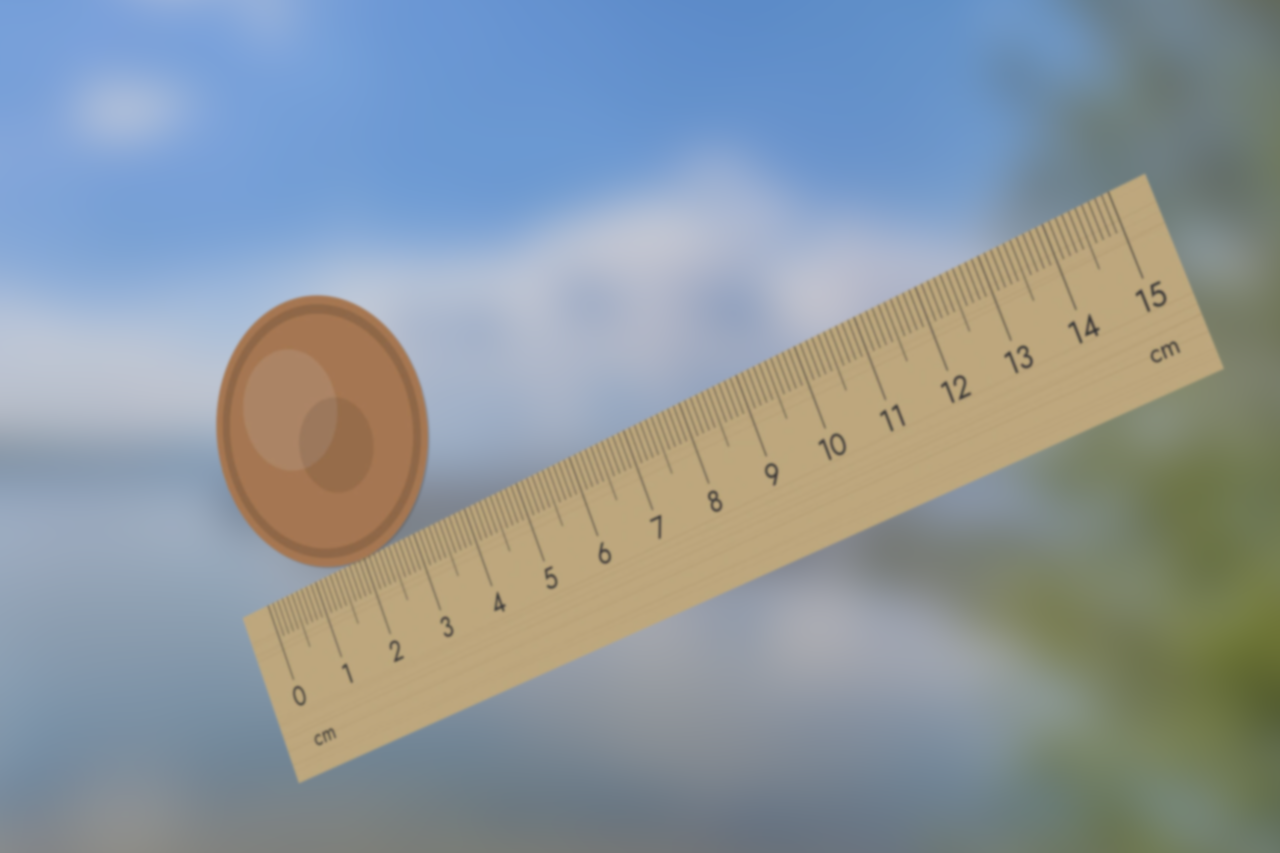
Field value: 4 cm
